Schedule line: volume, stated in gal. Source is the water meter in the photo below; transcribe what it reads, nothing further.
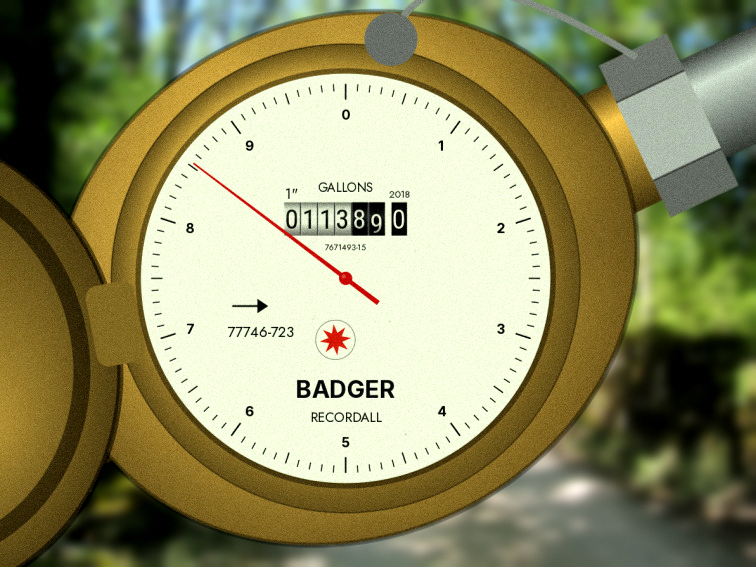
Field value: 113888.5 gal
